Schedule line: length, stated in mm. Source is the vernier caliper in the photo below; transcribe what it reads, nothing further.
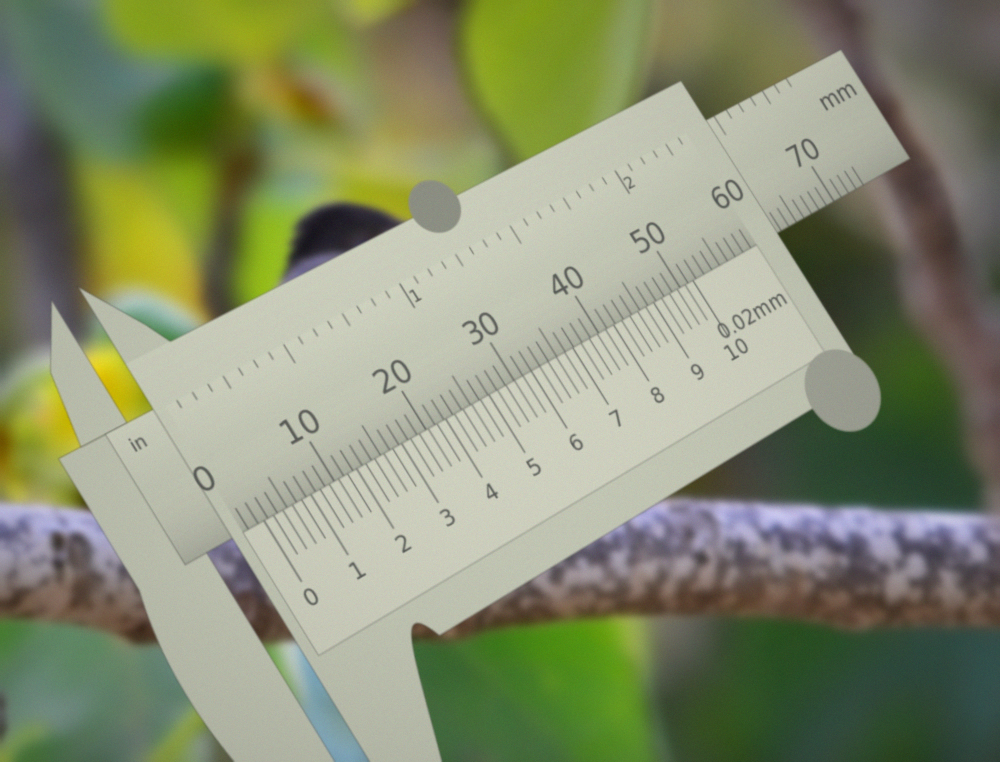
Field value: 2.6 mm
